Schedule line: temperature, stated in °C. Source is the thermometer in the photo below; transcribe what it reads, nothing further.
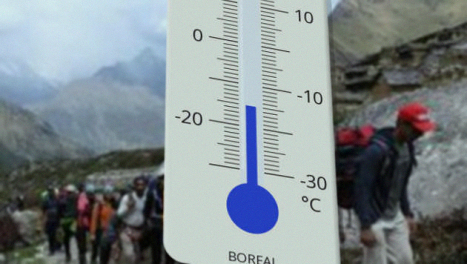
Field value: -15 °C
